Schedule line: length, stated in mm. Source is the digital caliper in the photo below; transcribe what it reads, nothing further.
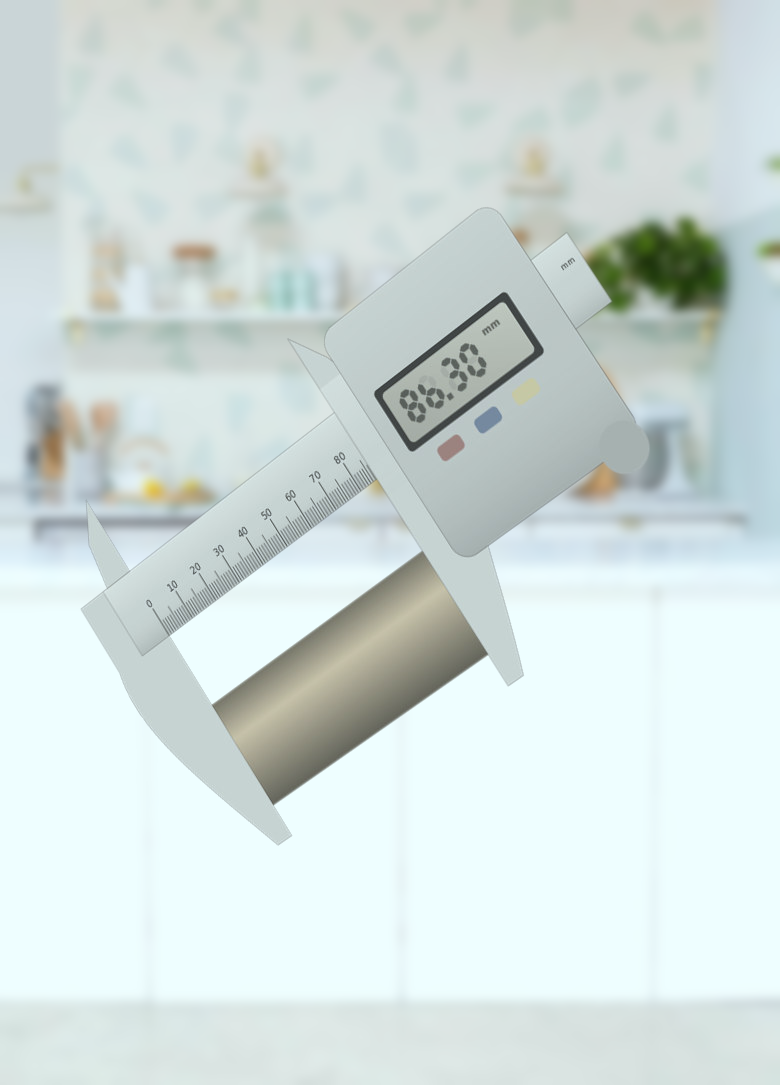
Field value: 86.30 mm
